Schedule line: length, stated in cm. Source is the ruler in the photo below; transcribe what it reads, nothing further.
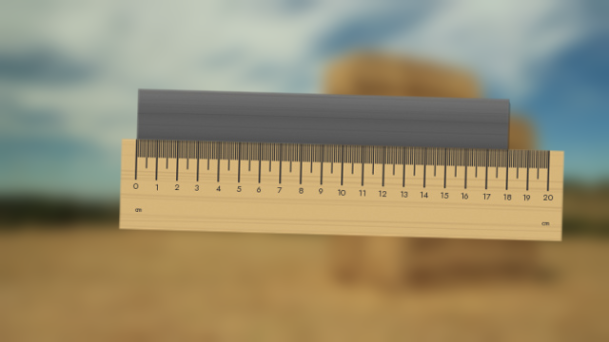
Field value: 18 cm
